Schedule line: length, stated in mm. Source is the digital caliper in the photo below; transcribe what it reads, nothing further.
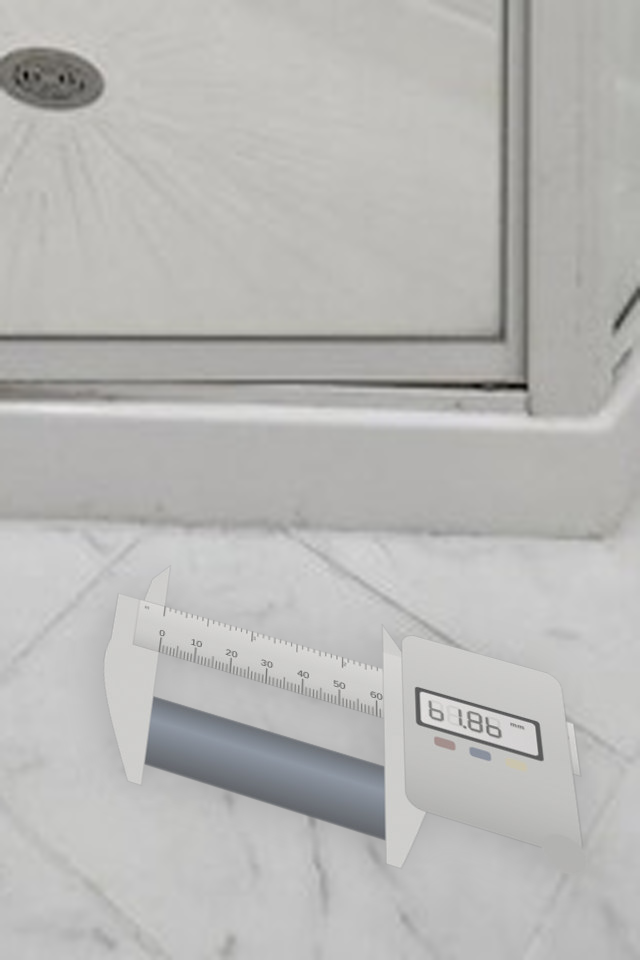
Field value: 61.86 mm
